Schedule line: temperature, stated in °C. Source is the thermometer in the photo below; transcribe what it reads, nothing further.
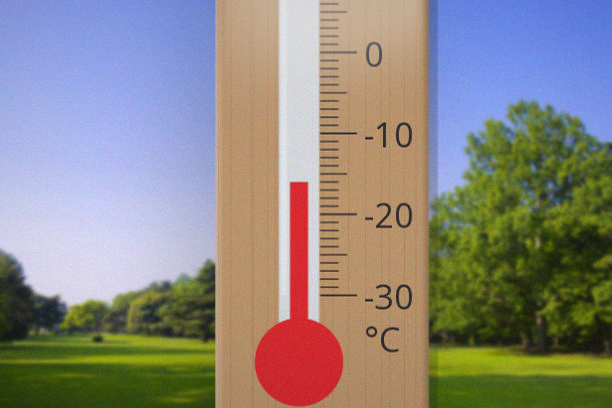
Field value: -16 °C
